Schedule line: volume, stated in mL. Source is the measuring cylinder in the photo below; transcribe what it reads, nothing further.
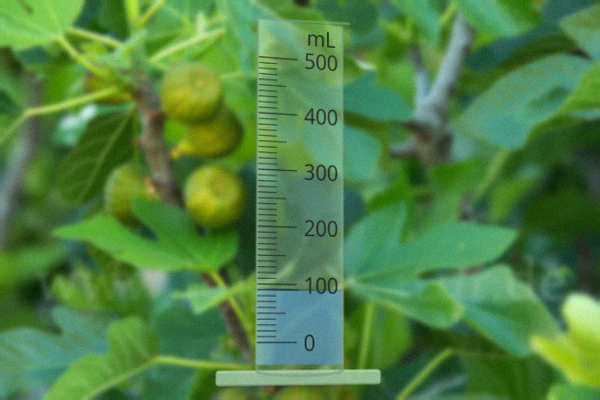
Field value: 90 mL
